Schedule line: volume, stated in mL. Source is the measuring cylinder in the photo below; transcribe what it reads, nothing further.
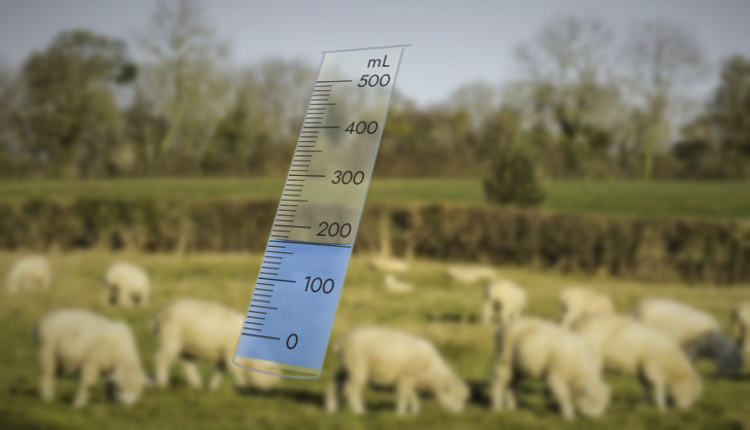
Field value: 170 mL
